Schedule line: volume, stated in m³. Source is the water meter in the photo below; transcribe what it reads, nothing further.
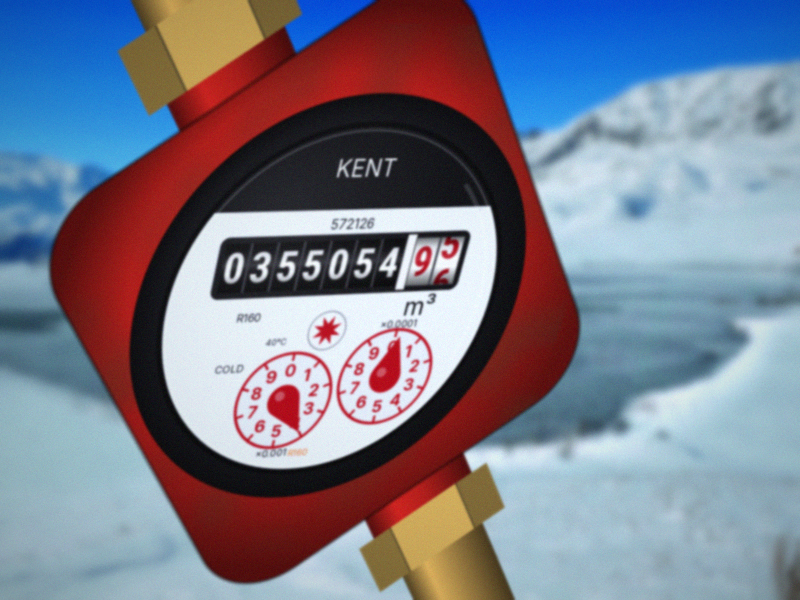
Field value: 355054.9540 m³
